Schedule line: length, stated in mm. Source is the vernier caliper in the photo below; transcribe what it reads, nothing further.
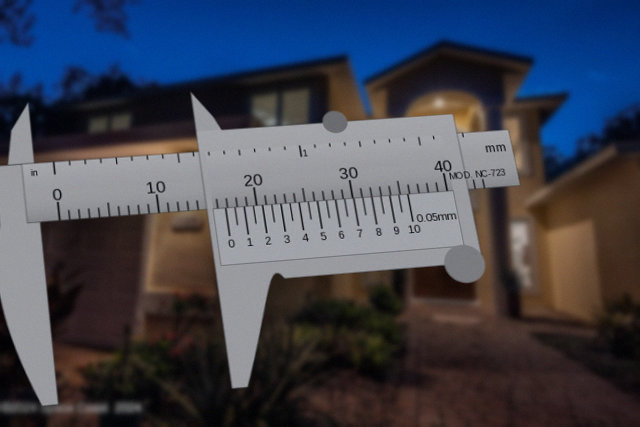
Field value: 16.8 mm
